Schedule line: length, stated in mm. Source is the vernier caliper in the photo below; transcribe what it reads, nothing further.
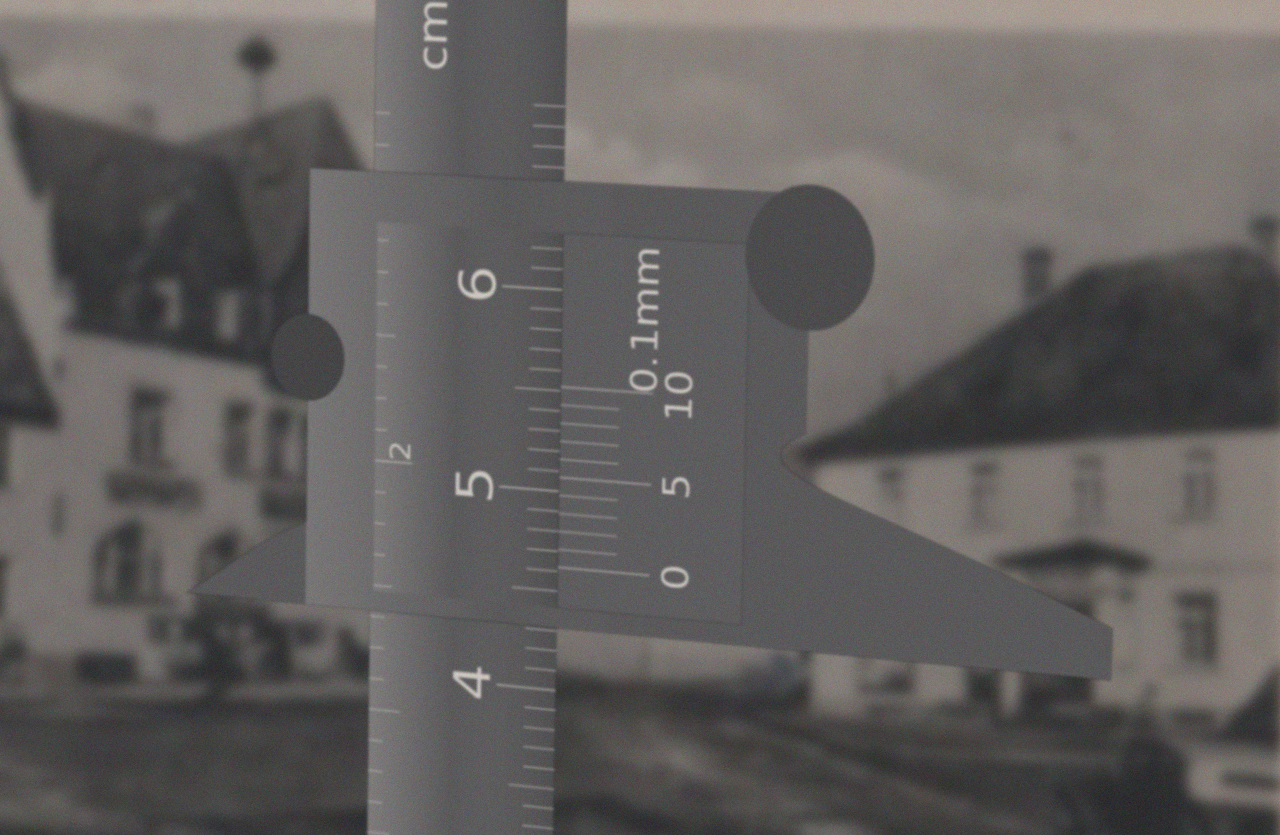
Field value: 46.2 mm
